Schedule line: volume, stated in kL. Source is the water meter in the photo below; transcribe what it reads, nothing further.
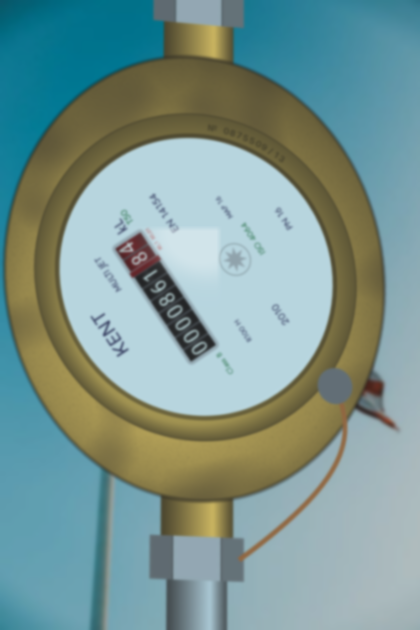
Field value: 861.84 kL
